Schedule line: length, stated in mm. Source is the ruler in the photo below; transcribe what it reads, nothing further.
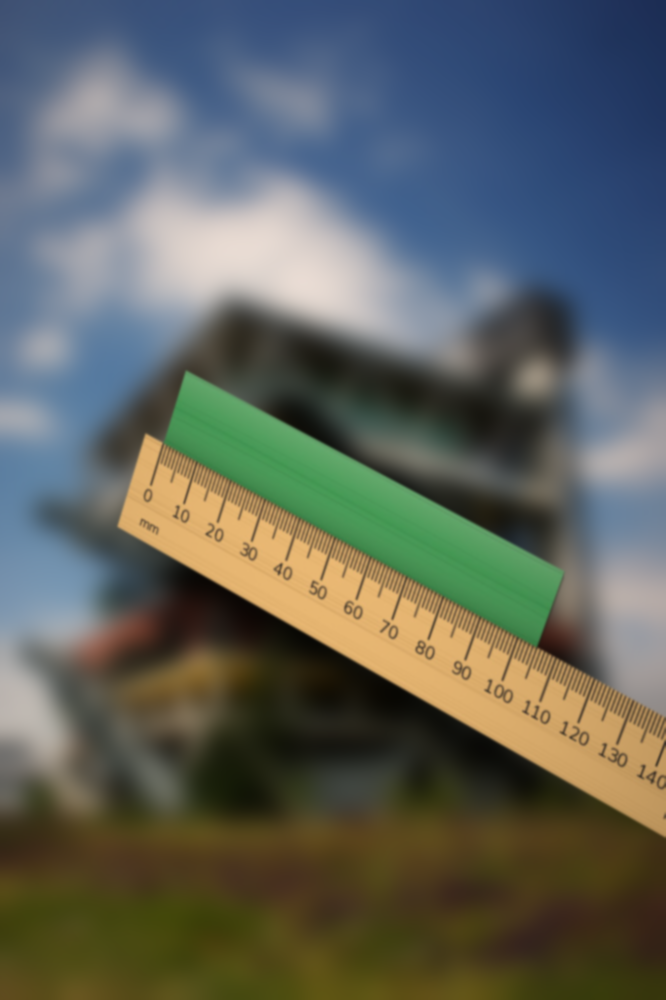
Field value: 105 mm
